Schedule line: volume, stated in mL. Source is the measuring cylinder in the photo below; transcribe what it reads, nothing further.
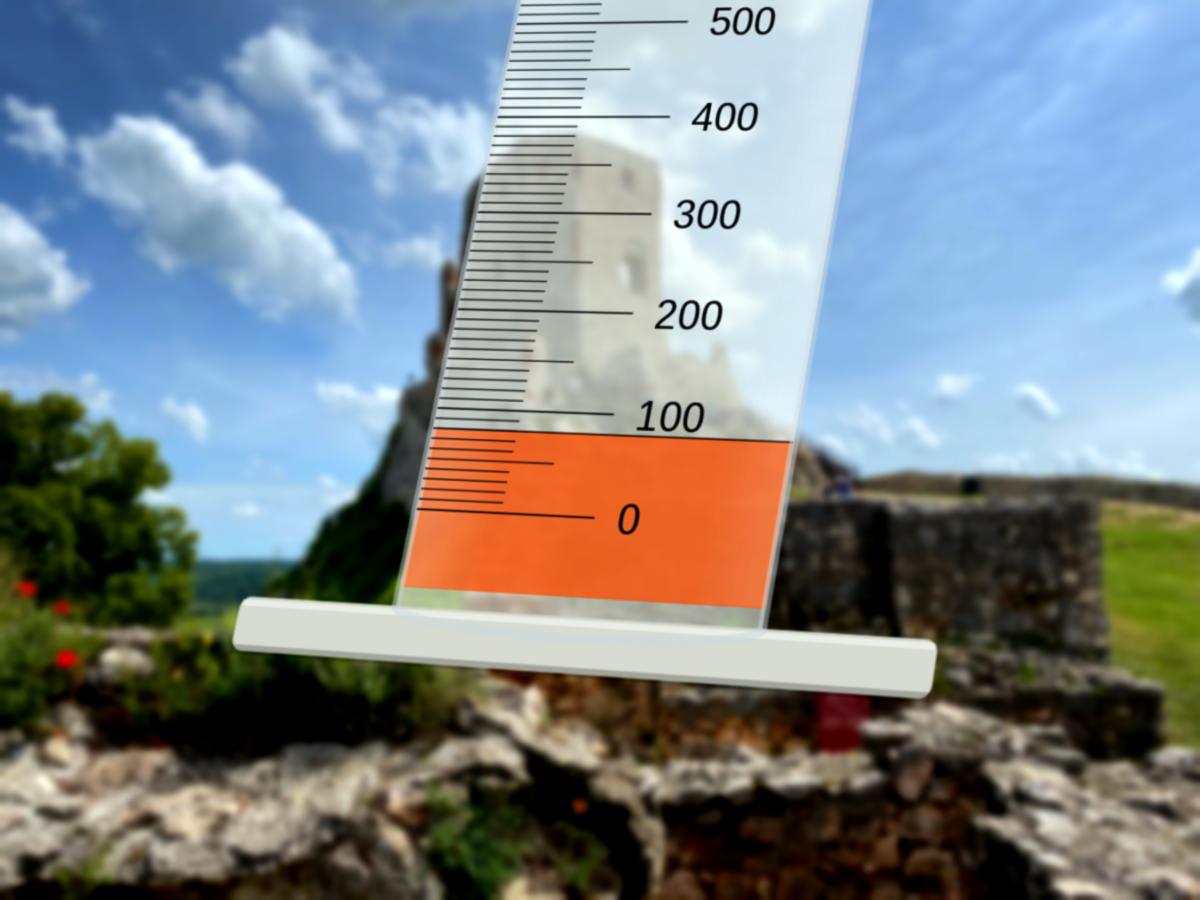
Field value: 80 mL
